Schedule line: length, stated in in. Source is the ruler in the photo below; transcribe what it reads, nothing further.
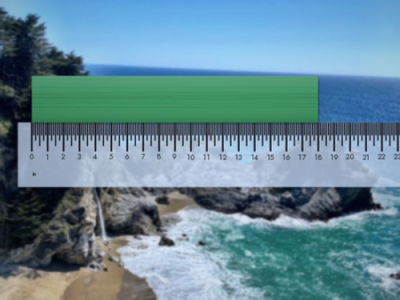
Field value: 18 in
